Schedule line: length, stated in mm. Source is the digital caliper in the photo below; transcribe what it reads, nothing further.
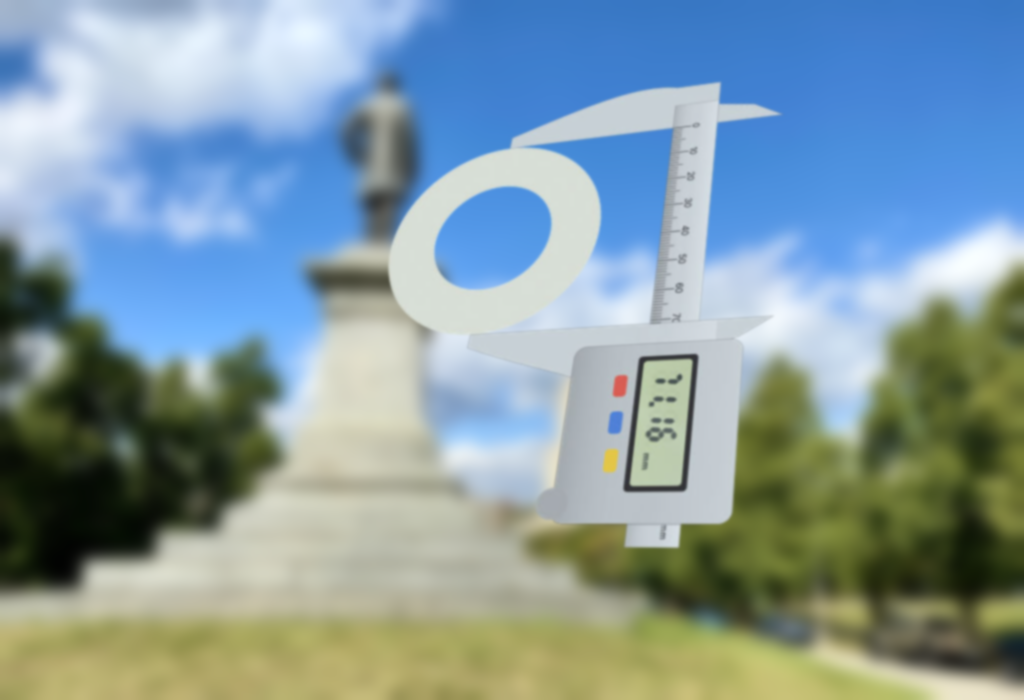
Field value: 71.16 mm
